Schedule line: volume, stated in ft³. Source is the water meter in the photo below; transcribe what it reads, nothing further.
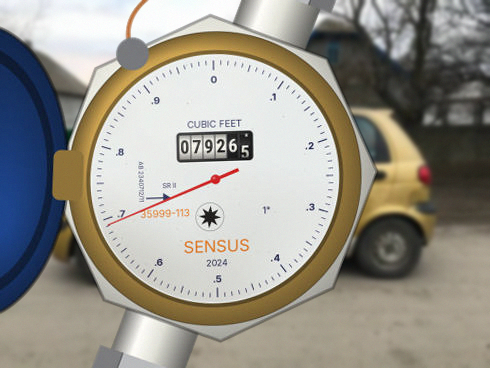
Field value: 79264.69 ft³
